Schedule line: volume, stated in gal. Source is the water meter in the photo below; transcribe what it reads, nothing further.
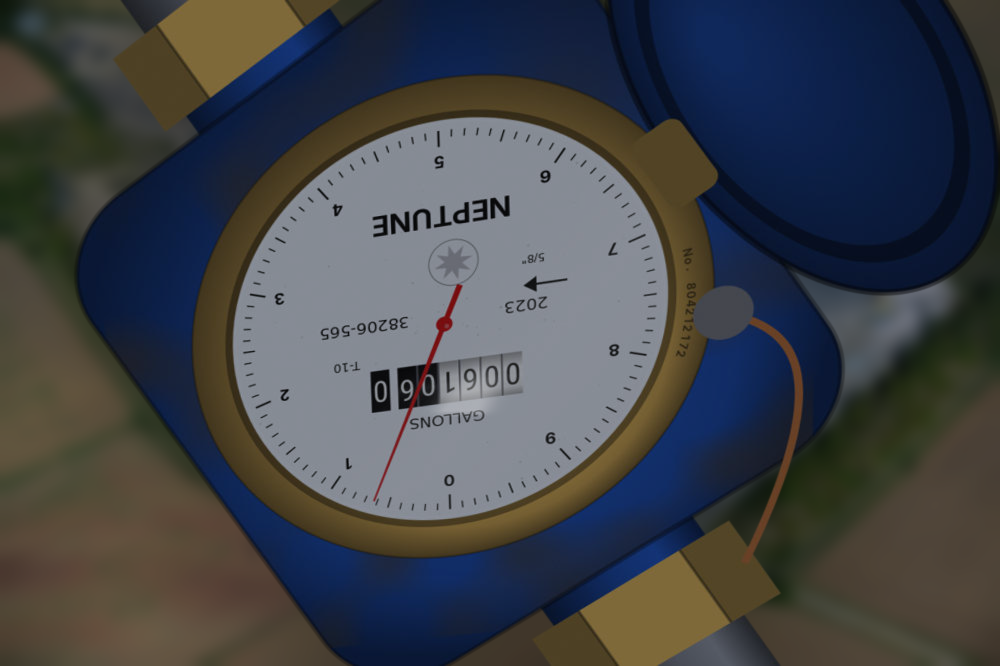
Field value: 61060.6 gal
